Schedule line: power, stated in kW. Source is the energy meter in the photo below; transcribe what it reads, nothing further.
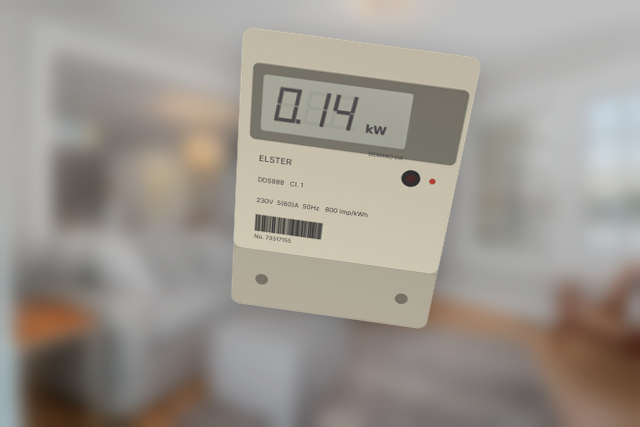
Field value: 0.14 kW
